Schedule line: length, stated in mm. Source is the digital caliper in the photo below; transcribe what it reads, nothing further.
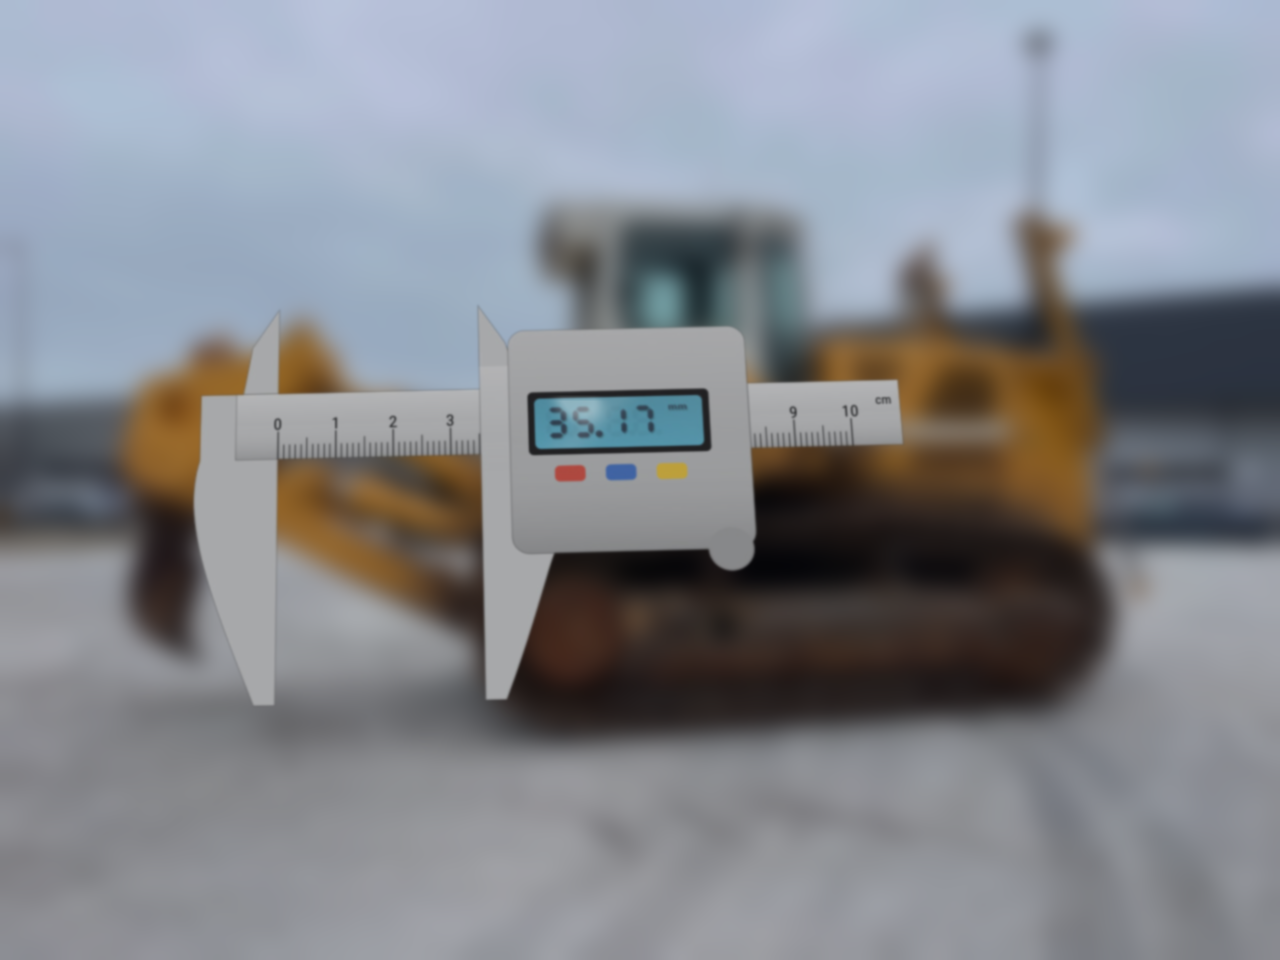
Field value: 35.17 mm
